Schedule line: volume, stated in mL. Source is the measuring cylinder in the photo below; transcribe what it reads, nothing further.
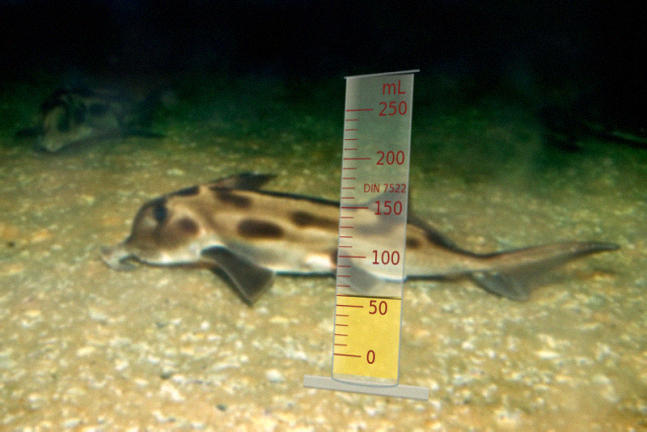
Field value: 60 mL
